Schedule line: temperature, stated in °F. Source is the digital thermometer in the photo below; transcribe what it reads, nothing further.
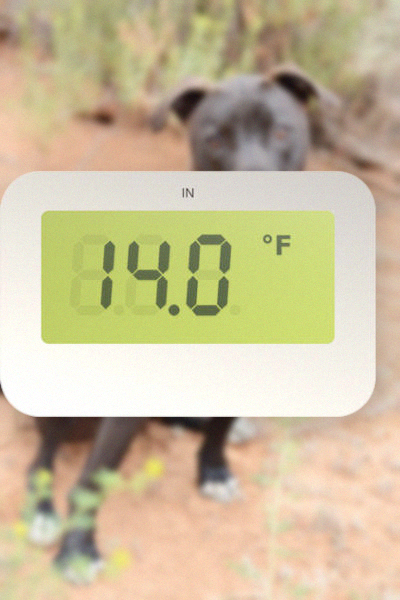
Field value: 14.0 °F
